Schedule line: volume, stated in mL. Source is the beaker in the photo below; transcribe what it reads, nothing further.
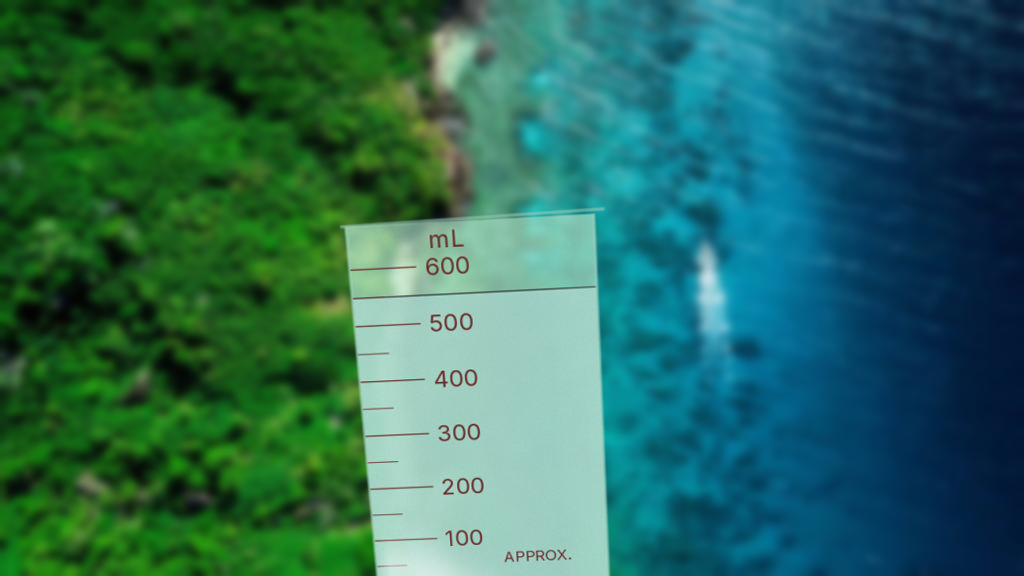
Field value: 550 mL
